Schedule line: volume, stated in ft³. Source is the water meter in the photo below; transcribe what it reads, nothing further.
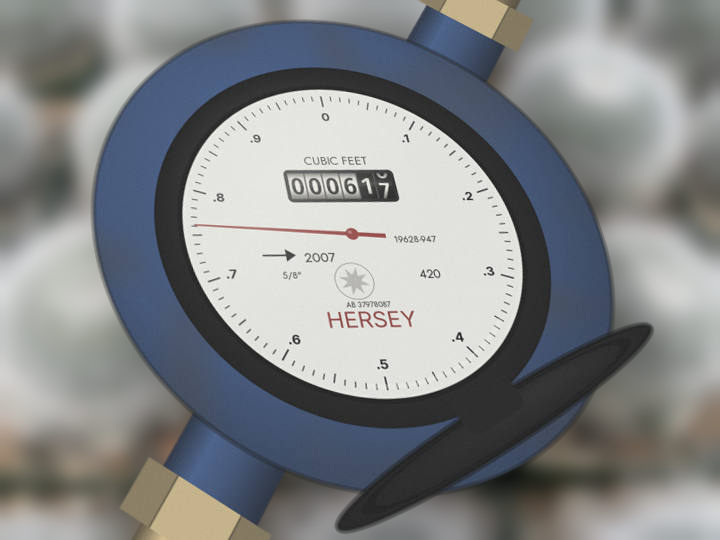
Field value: 616.76 ft³
